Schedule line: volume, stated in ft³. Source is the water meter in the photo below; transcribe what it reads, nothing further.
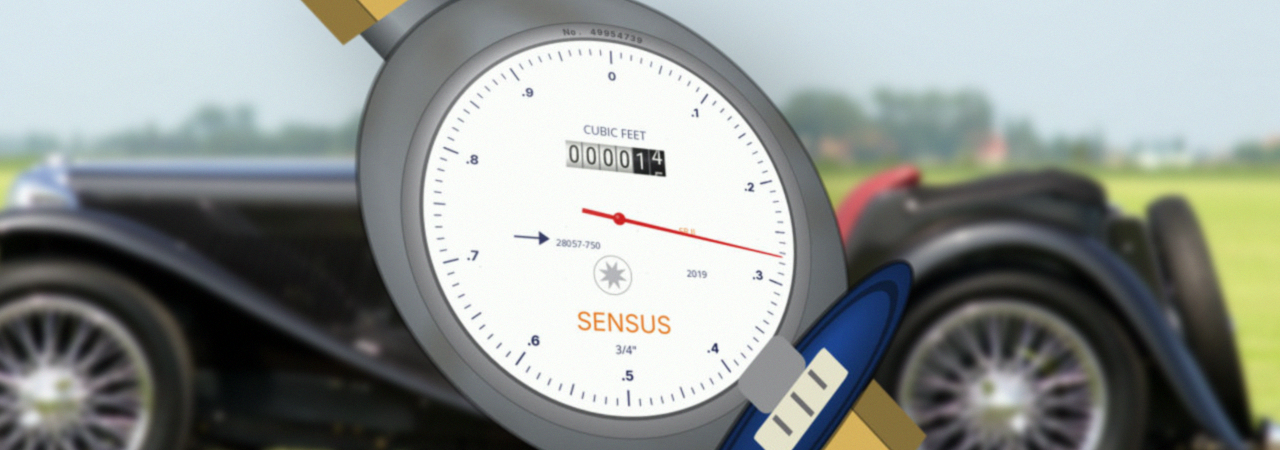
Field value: 14.27 ft³
